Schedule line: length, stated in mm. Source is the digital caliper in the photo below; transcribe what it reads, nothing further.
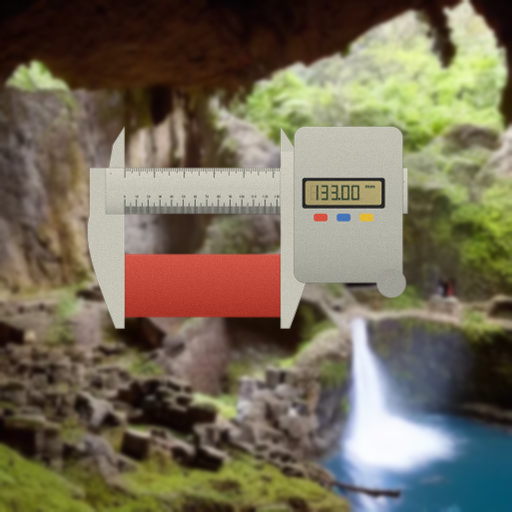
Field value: 133.00 mm
